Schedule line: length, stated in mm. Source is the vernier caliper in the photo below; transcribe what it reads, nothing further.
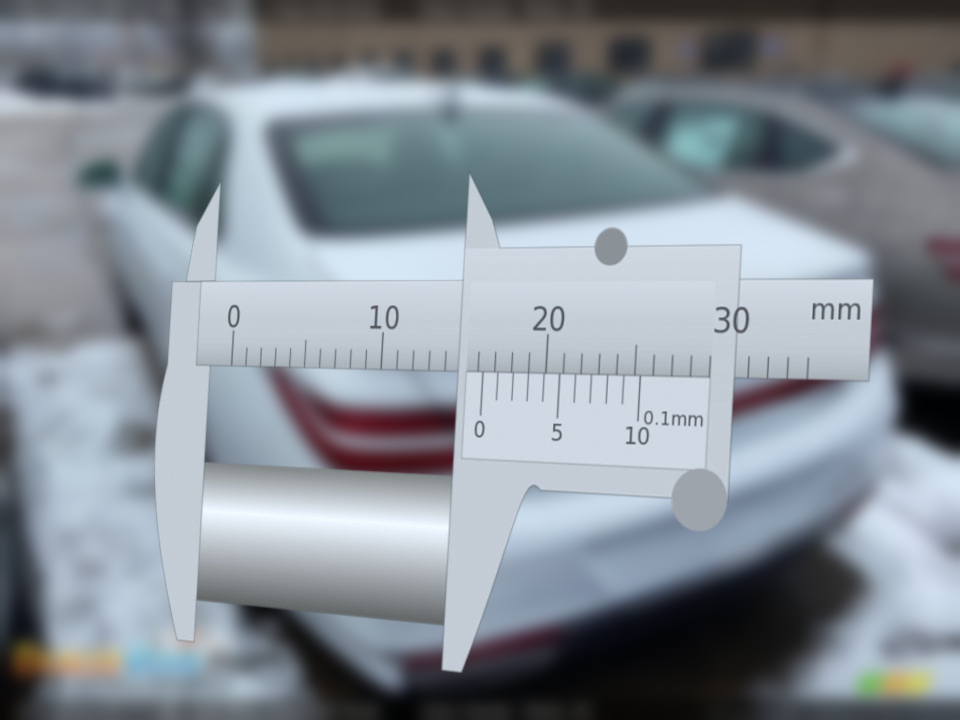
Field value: 16.3 mm
